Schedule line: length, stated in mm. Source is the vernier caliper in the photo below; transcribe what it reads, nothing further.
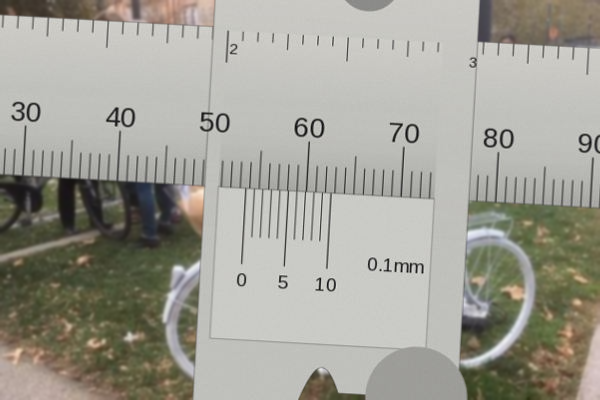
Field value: 53.6 mm
